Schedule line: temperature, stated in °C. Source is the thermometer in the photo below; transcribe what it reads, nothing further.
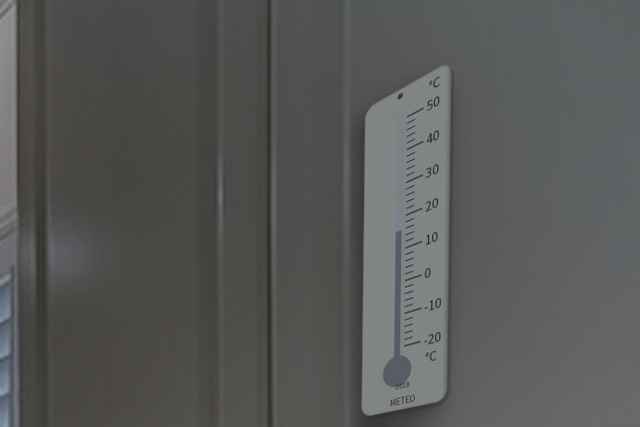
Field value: 16 °C
